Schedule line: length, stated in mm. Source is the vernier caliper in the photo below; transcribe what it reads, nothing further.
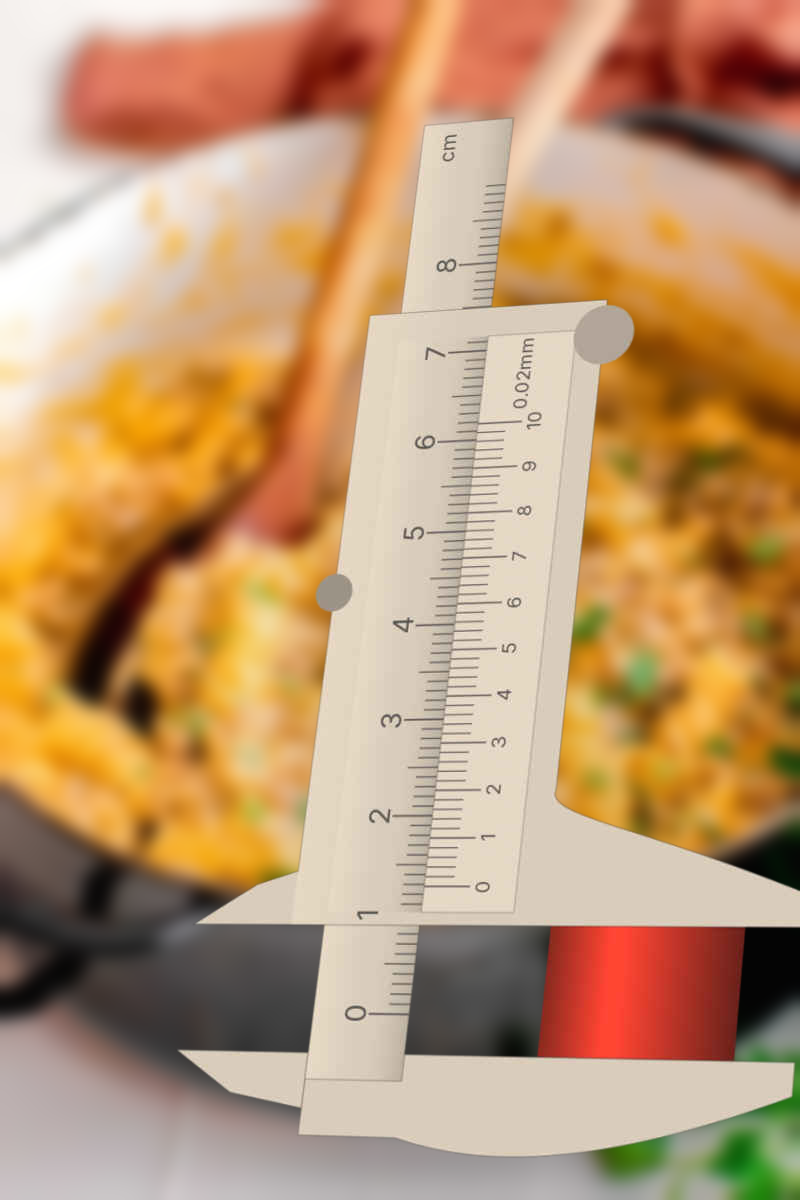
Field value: 12.8 mm
